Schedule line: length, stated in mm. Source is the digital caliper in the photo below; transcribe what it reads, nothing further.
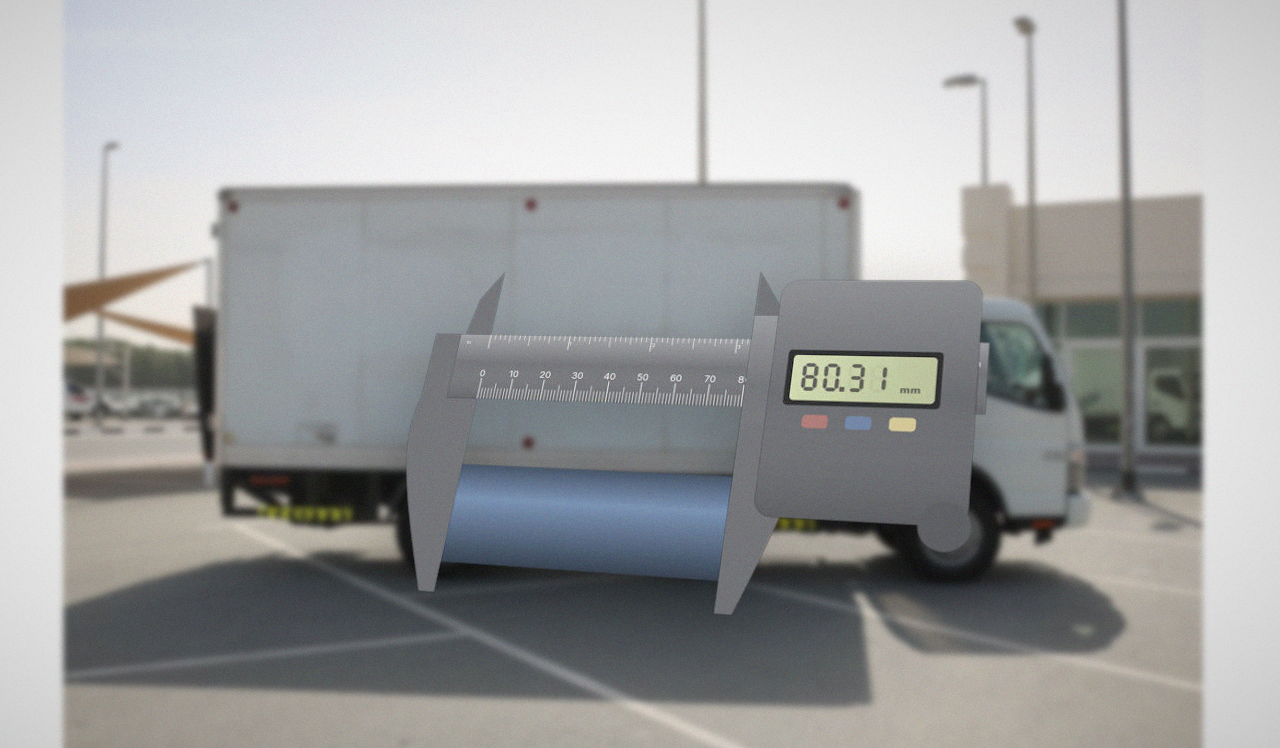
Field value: 80.31 mm
